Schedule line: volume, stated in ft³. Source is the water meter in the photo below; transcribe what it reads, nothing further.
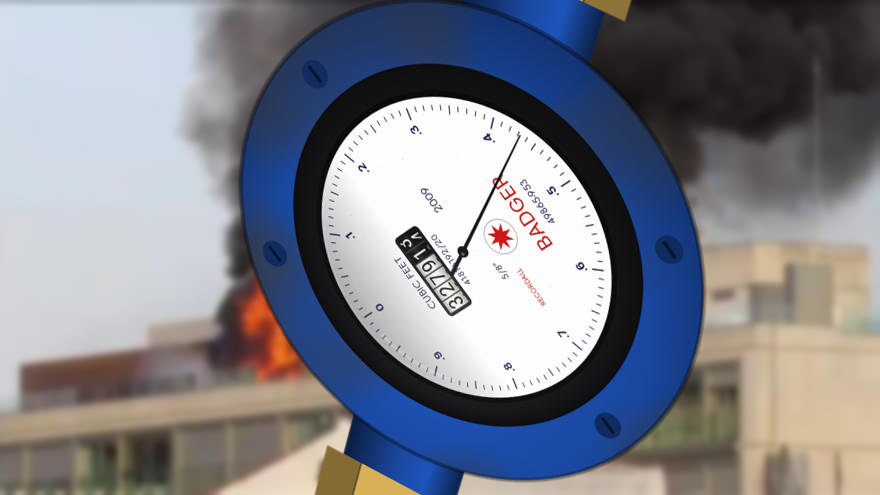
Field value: 327913.43 ft³
